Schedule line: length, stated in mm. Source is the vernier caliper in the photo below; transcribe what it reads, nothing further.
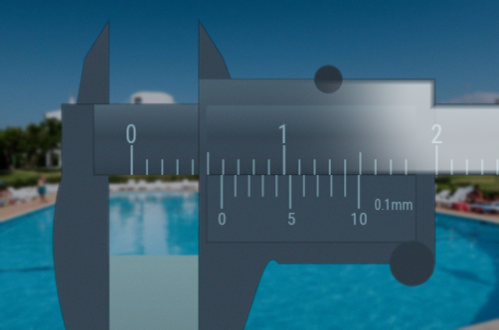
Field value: 5.9 mm
